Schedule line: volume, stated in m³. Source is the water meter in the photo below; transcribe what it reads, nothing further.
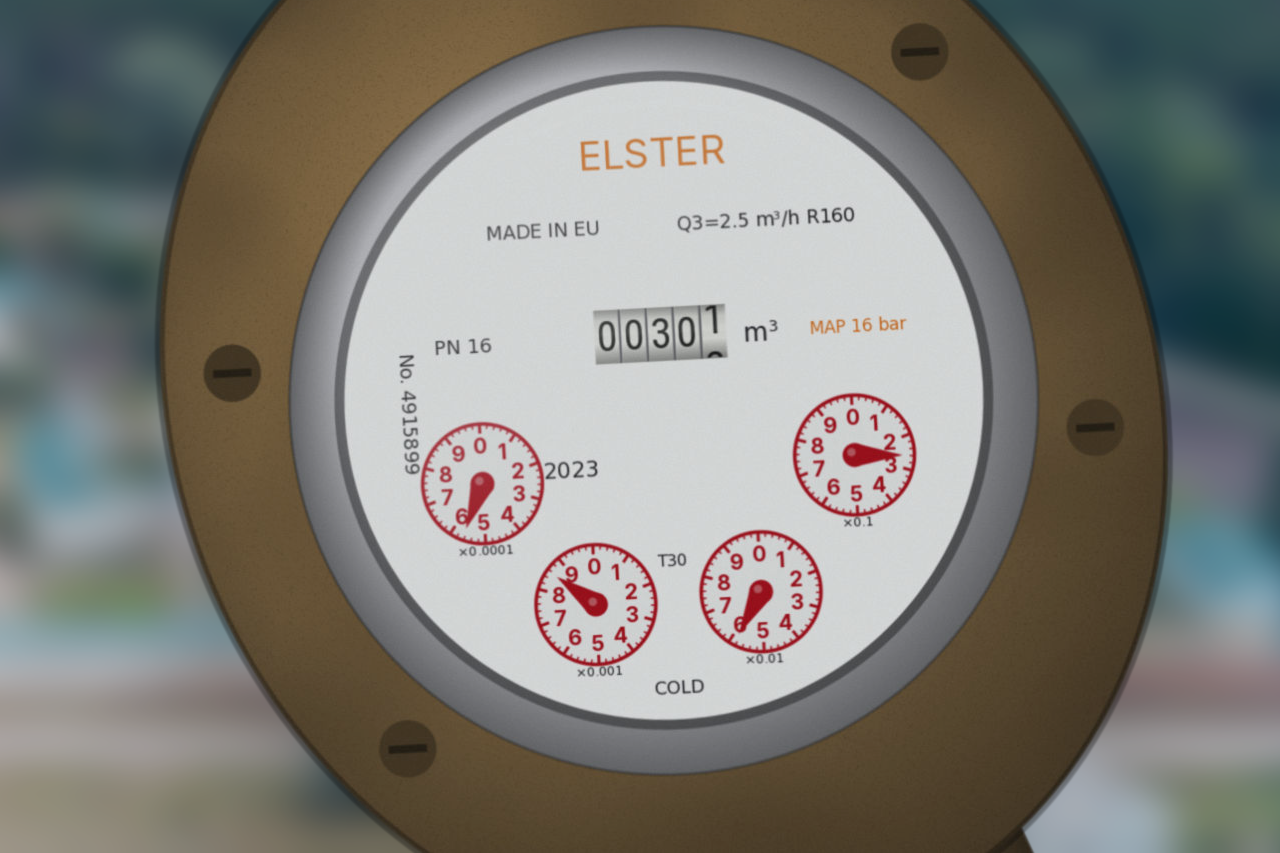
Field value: 301.2585 m³
